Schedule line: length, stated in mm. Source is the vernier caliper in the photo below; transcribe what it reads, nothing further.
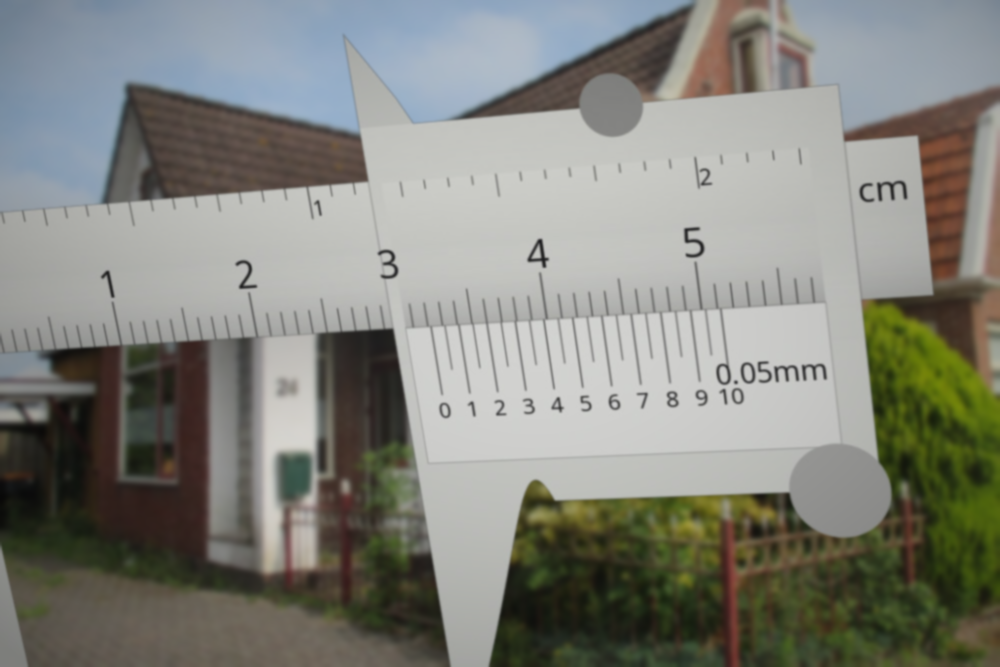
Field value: 32.2 mm
